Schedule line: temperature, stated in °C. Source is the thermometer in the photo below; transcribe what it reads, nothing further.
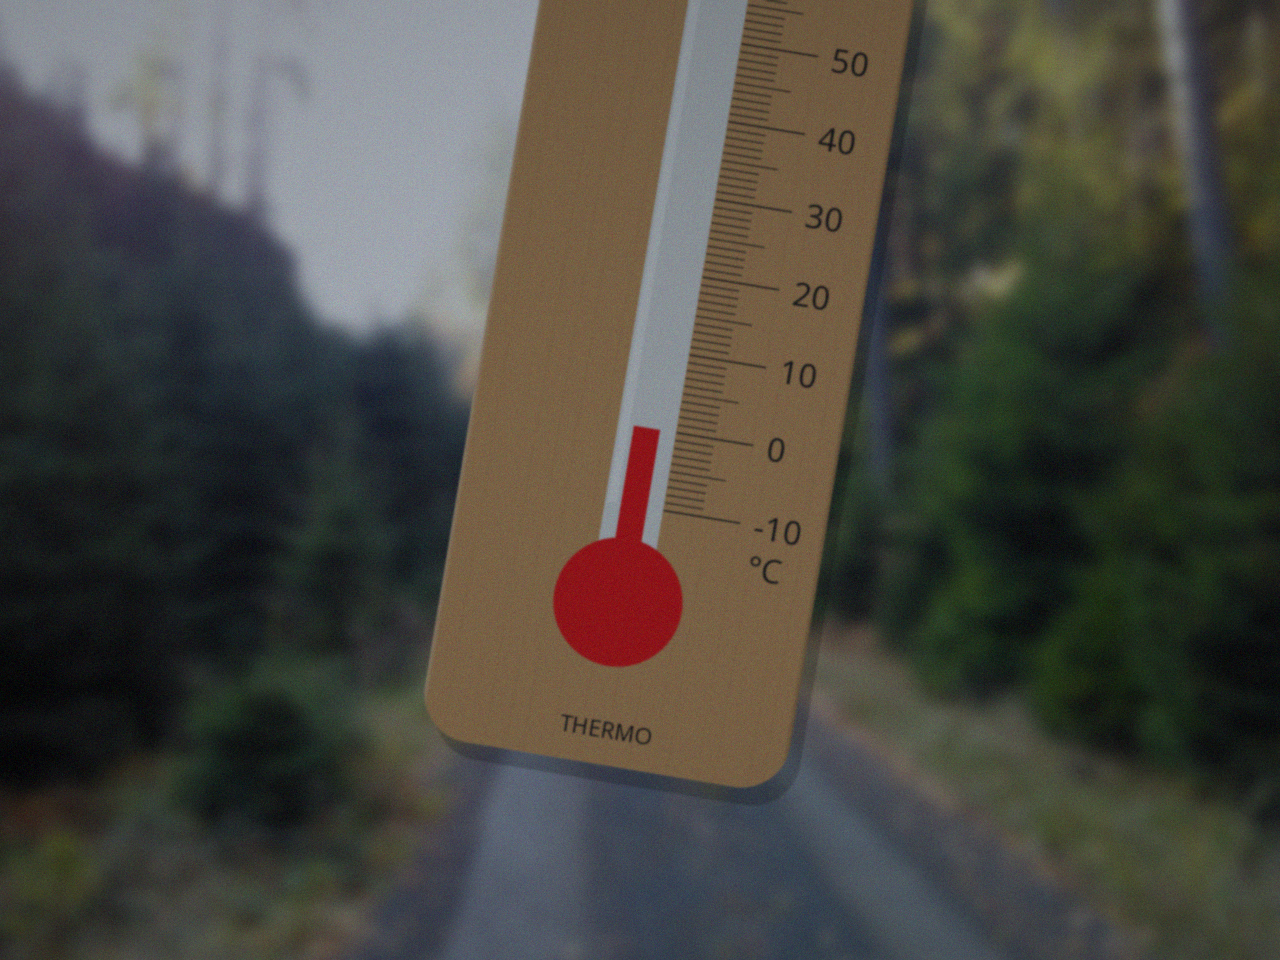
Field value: 0 °C
